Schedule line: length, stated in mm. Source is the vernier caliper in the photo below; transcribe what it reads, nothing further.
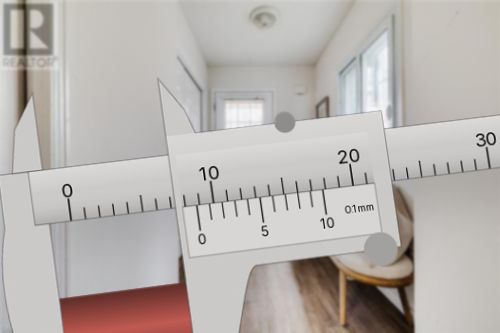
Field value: 8.8 mm
